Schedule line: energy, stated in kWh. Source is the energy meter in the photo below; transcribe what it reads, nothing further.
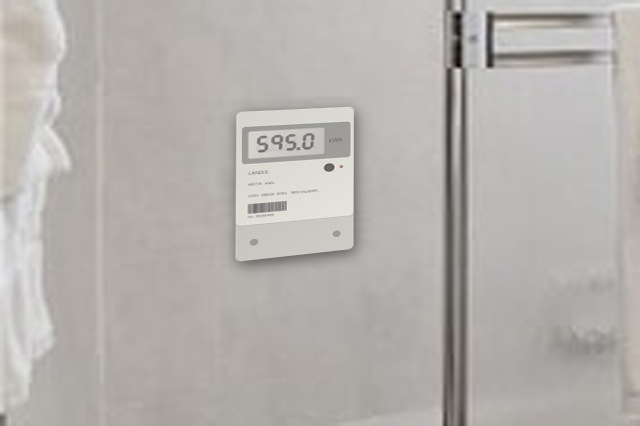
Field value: 595.0 kWh
